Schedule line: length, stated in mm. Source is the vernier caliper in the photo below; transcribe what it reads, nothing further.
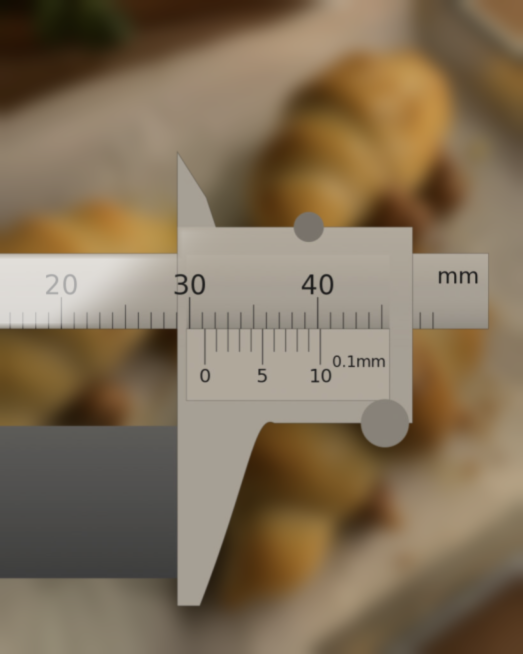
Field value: 31.2 mm
